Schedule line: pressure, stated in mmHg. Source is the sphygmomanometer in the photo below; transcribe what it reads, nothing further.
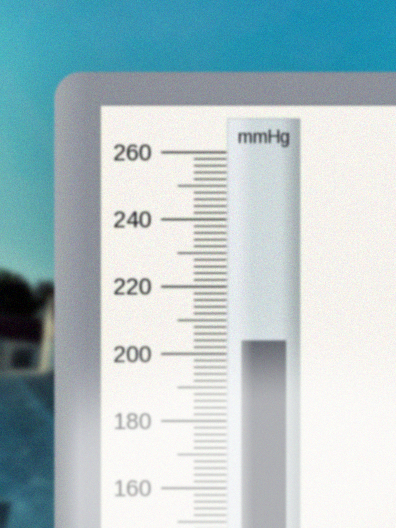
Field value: 204 mmHg
